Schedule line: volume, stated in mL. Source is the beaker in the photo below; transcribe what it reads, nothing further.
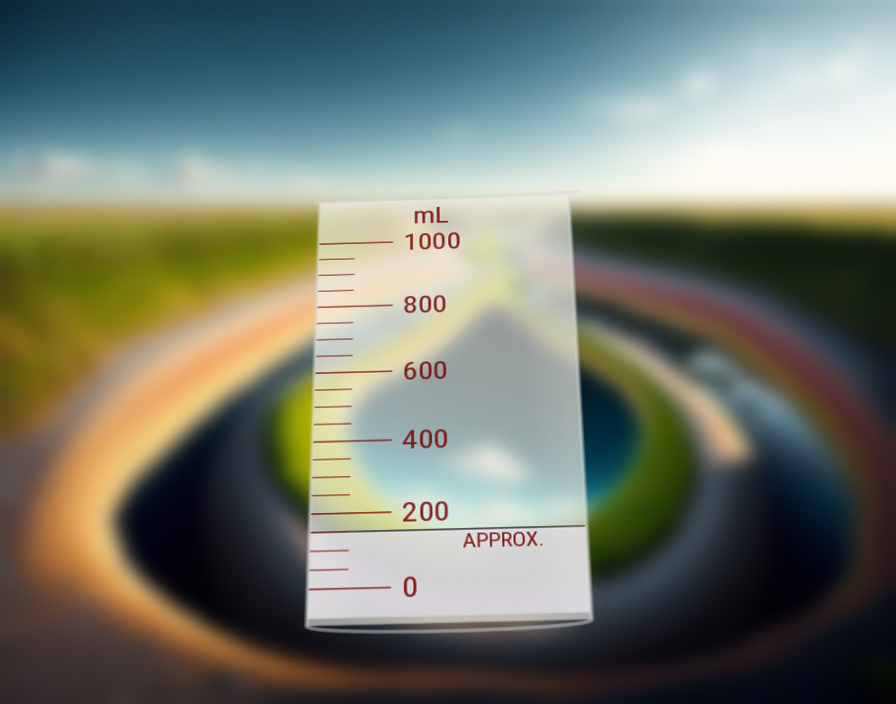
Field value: 150 mL
